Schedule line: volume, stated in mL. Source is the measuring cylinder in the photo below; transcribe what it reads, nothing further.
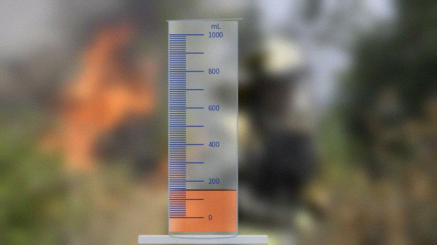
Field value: 150 mL
